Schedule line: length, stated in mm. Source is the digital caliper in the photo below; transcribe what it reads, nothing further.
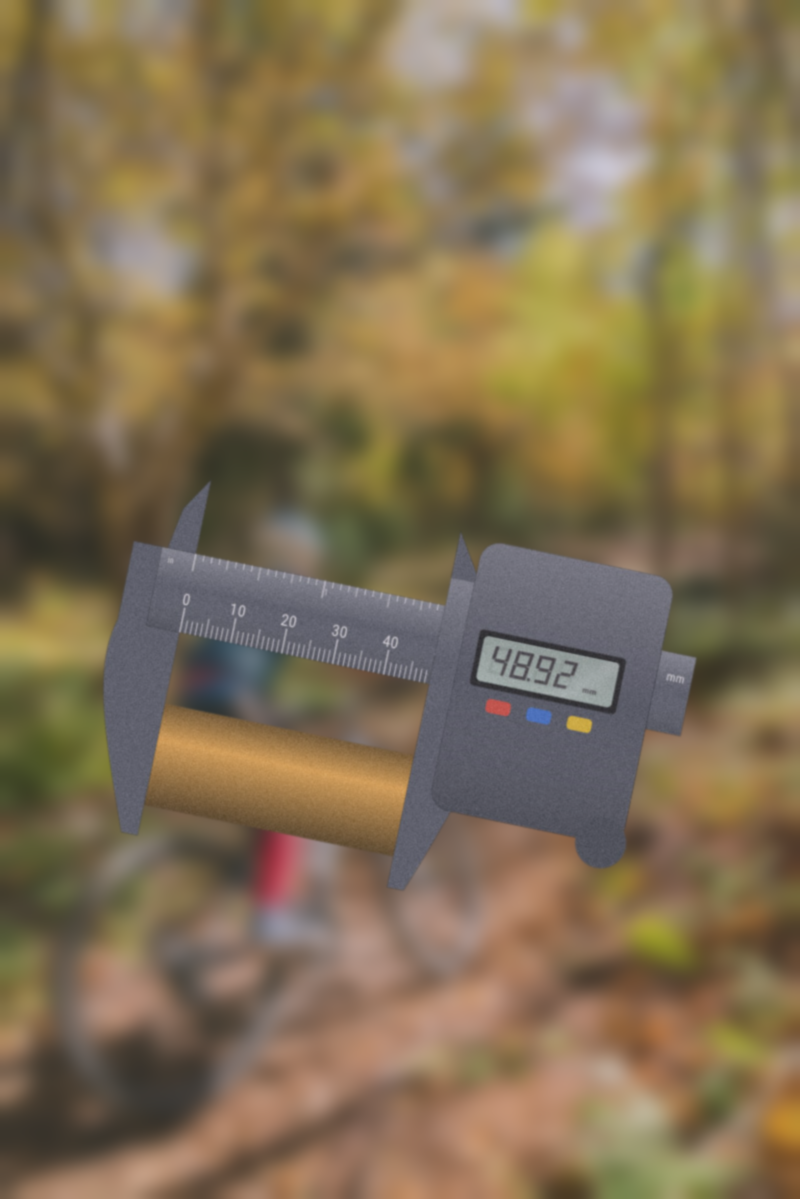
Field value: 48.92 mm
